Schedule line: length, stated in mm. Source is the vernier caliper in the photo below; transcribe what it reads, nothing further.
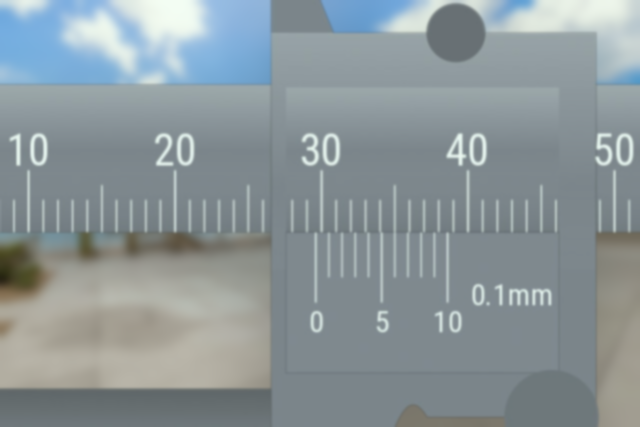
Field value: 29.6 mm
